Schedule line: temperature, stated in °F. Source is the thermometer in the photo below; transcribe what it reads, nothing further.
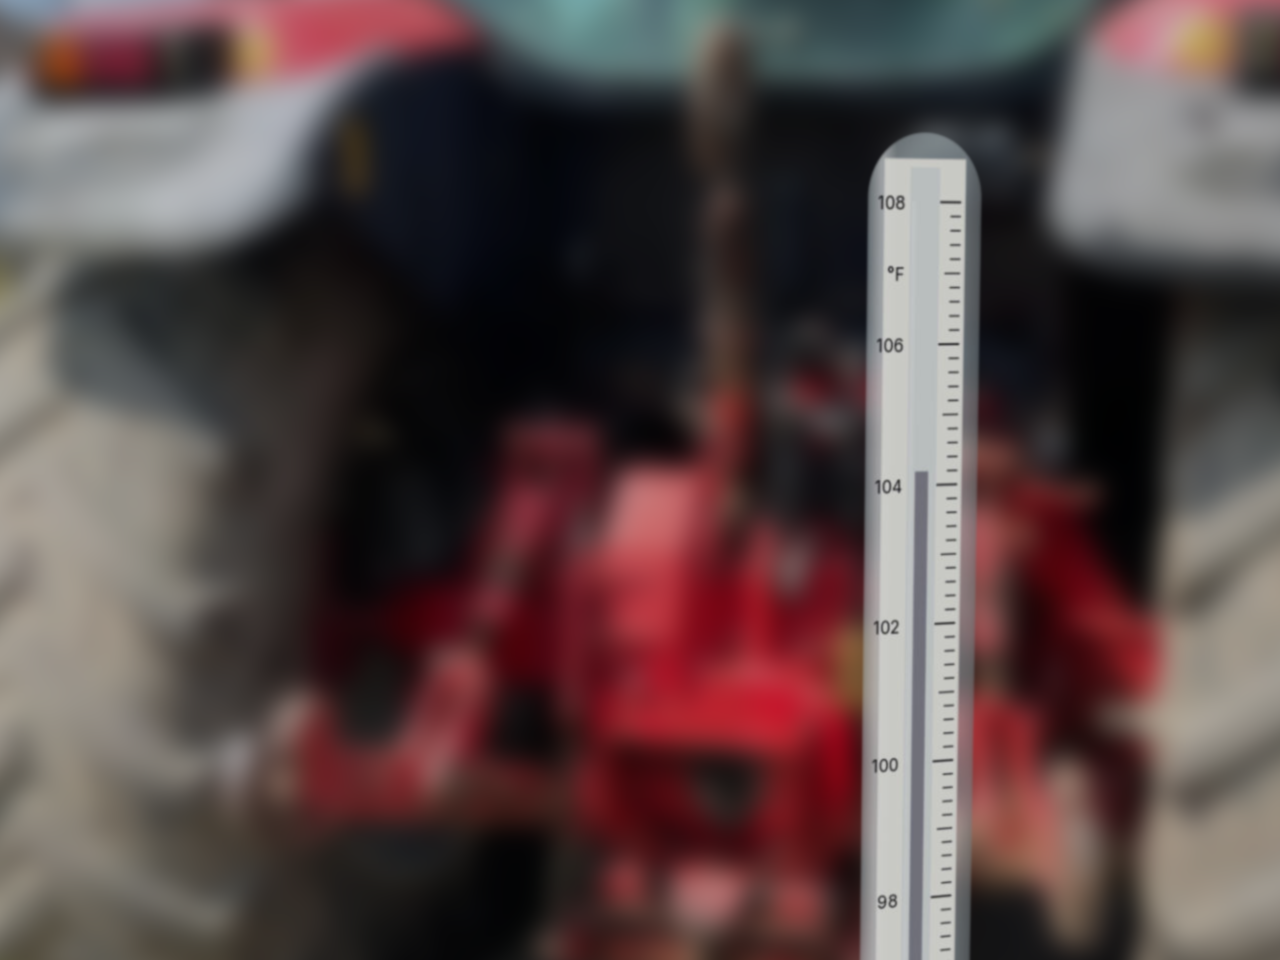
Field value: 104.2 °F
